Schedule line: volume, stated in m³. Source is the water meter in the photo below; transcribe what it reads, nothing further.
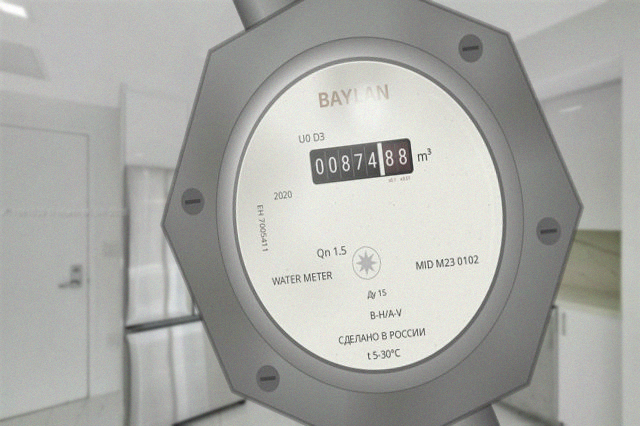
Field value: 874.88 m³
